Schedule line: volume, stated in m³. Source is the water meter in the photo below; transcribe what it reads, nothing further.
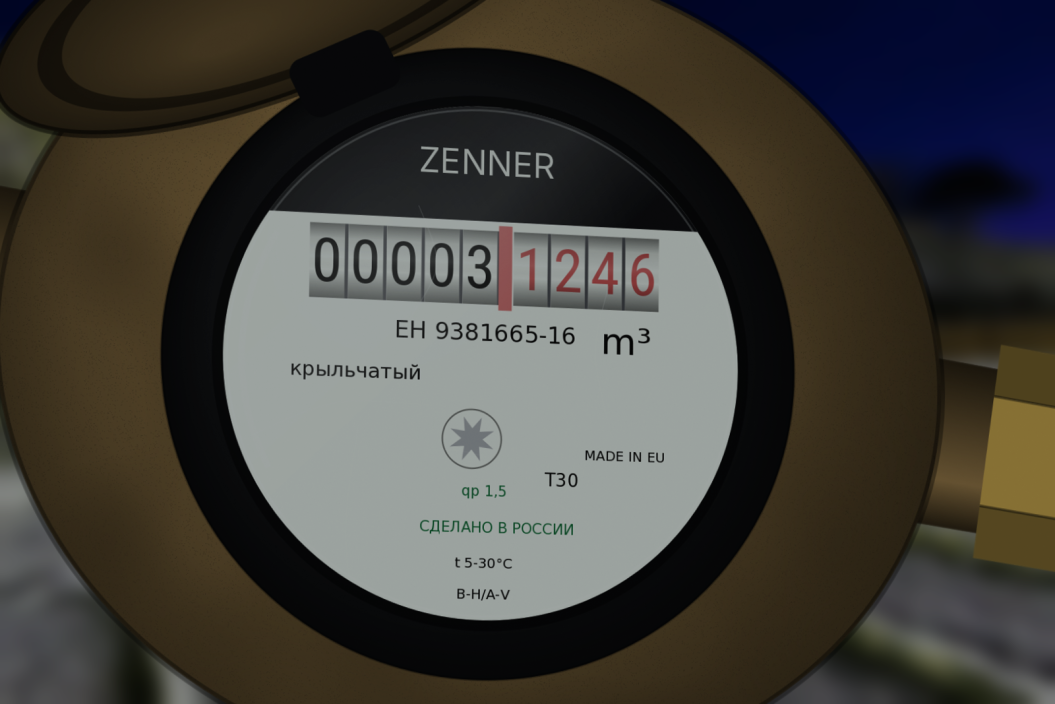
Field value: 3.1246 m³
